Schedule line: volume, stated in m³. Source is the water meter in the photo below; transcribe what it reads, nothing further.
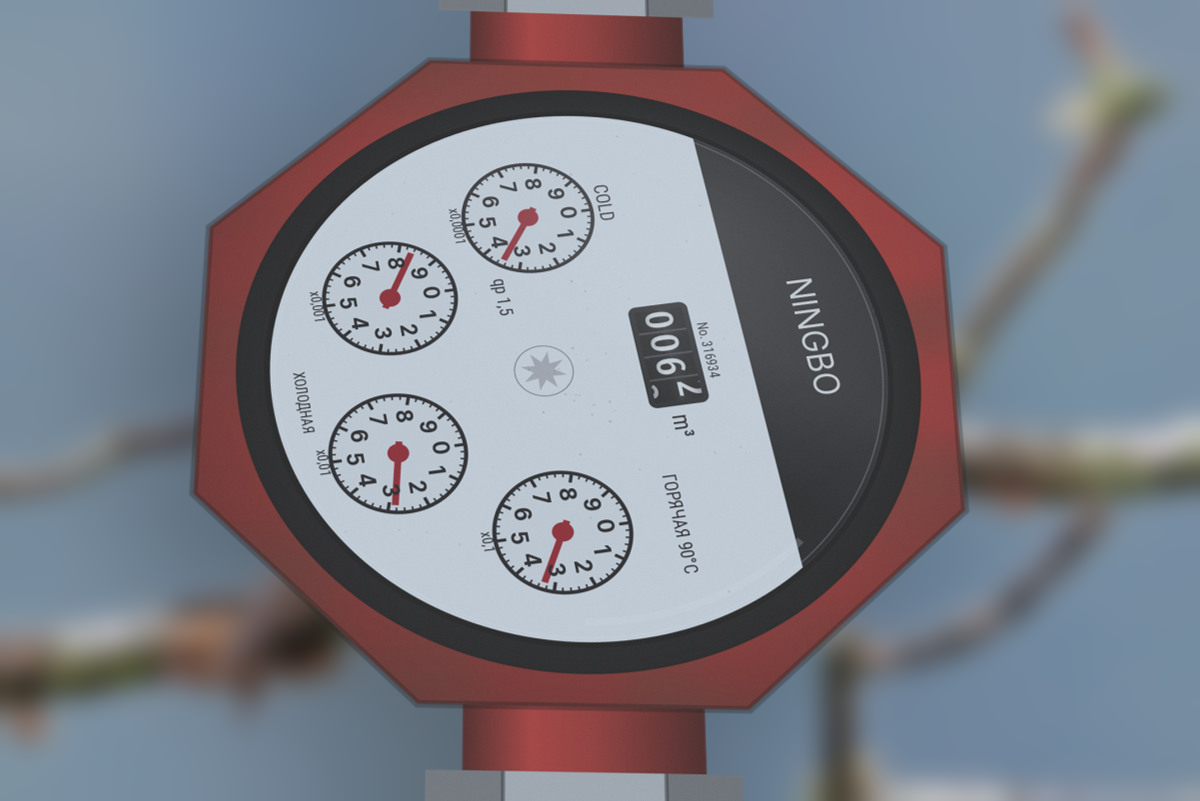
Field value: 62.3283 m³
